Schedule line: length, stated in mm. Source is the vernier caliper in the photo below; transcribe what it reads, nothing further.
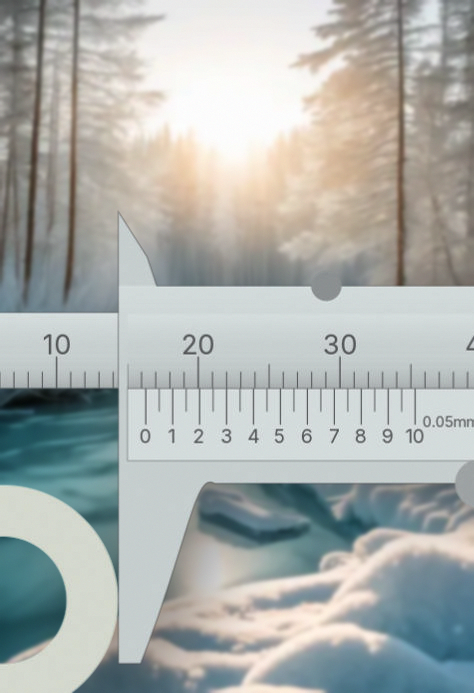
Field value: 16.3 mm
